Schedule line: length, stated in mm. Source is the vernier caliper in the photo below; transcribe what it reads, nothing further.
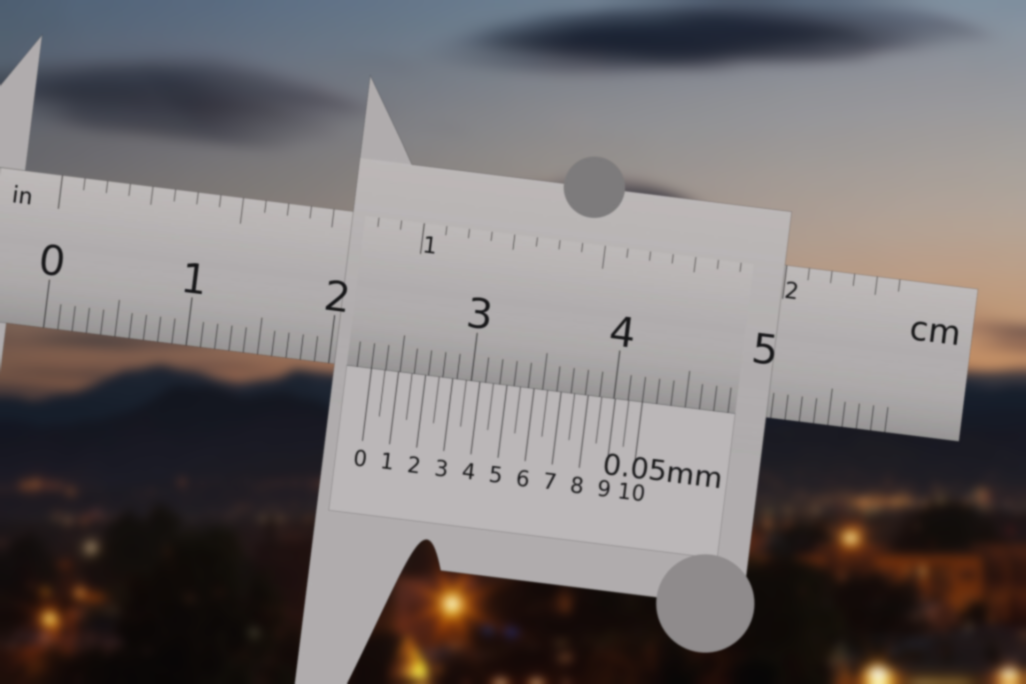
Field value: 23.0 mm
